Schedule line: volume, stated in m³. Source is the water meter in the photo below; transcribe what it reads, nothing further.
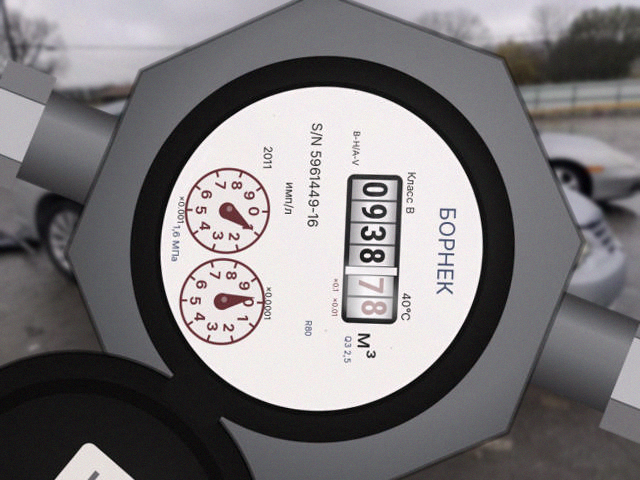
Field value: 938.7809 m³
